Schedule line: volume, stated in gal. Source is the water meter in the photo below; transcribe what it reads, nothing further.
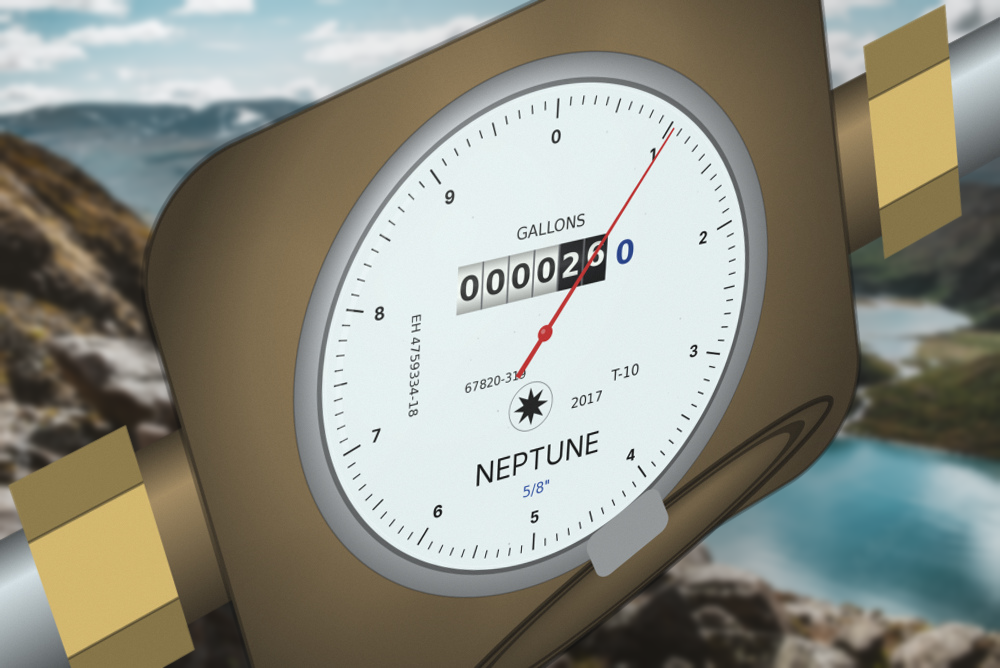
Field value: 261.0 gal
